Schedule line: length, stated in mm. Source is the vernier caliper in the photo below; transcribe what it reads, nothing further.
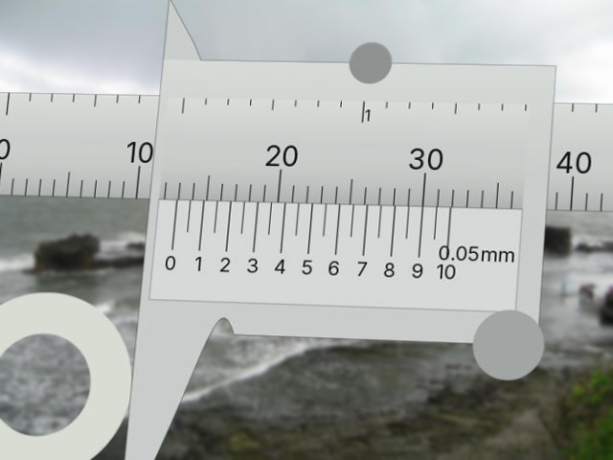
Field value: 12.9 mm
